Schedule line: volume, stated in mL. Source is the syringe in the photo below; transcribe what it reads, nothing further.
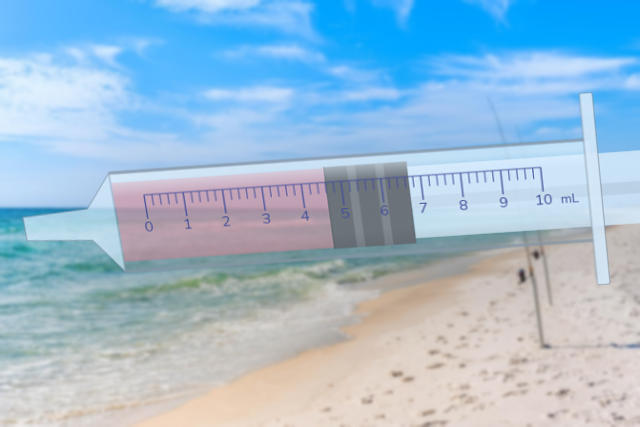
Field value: 4.6 mL
